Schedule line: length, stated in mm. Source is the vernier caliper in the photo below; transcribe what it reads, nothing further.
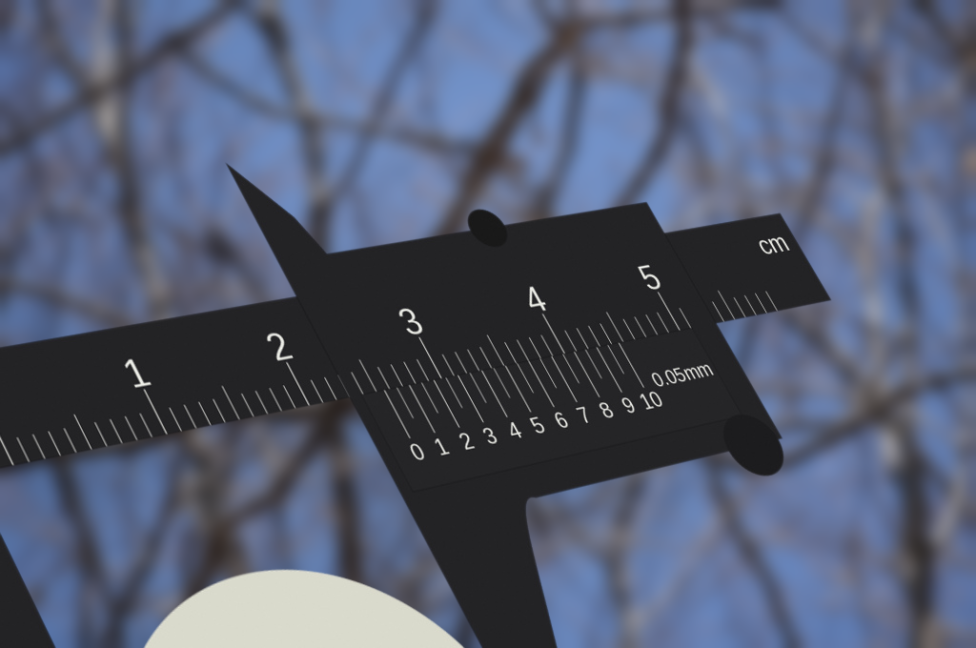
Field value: 25.6 mm
